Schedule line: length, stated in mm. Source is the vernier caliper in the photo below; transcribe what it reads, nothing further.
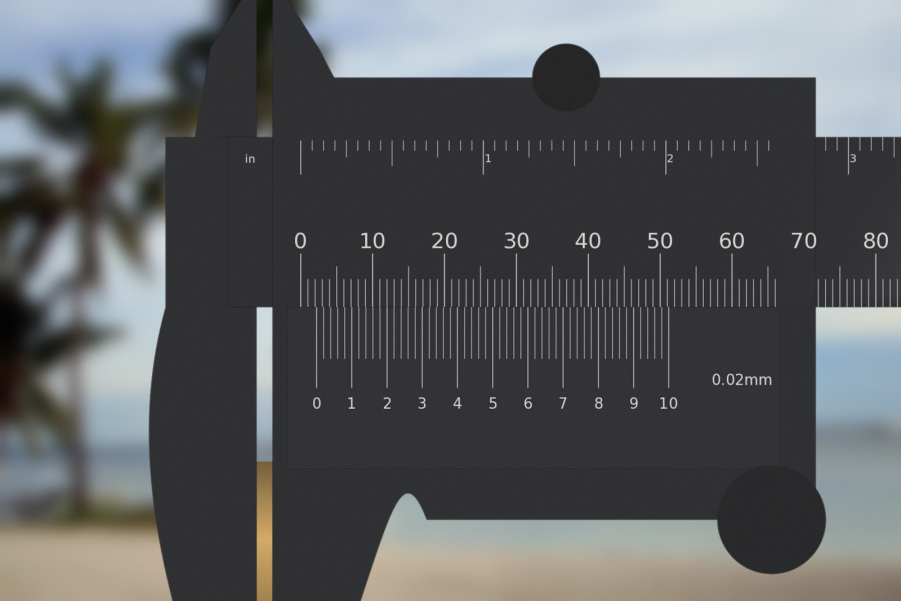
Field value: 2.2 mm
